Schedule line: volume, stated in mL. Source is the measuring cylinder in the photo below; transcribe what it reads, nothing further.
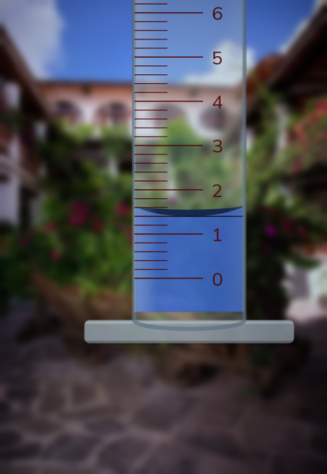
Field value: 1.4 mL
